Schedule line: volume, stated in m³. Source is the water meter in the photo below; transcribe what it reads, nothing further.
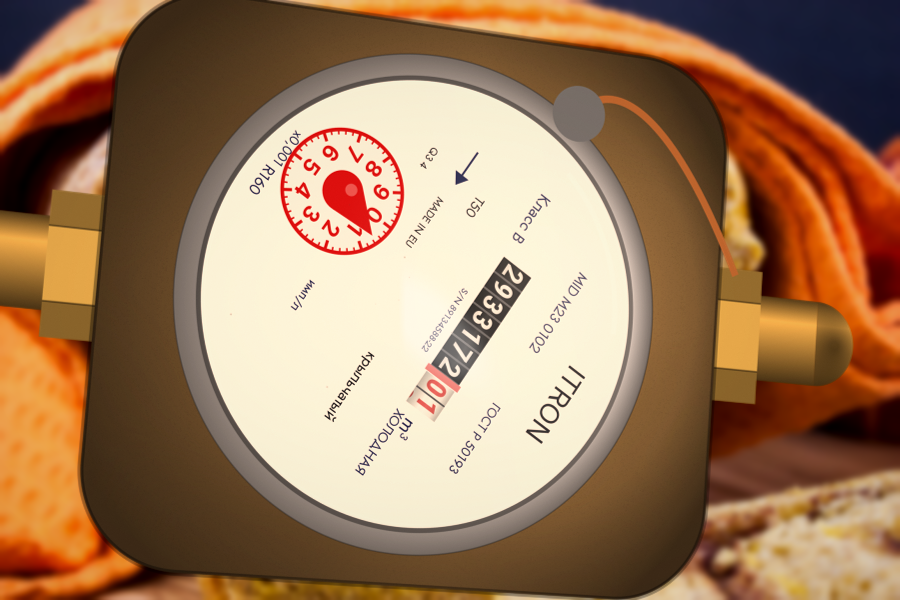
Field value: 2933172.010 m³
